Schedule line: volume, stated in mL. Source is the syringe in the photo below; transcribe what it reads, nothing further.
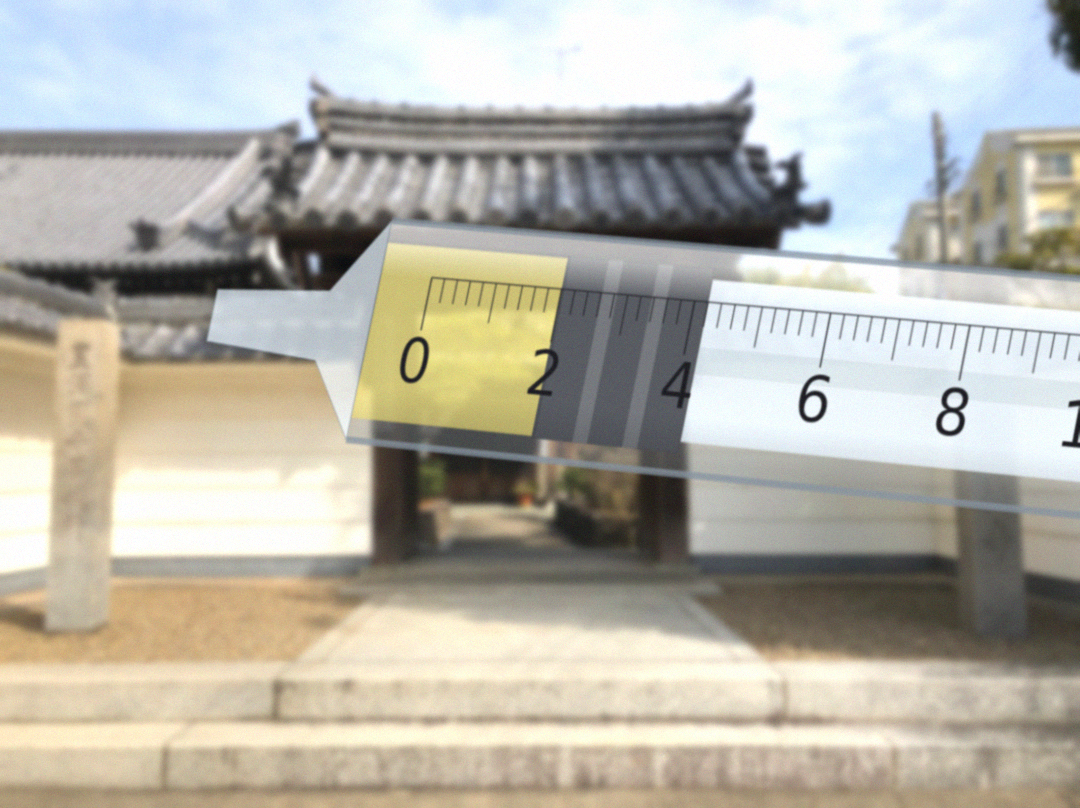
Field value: 2 mL
